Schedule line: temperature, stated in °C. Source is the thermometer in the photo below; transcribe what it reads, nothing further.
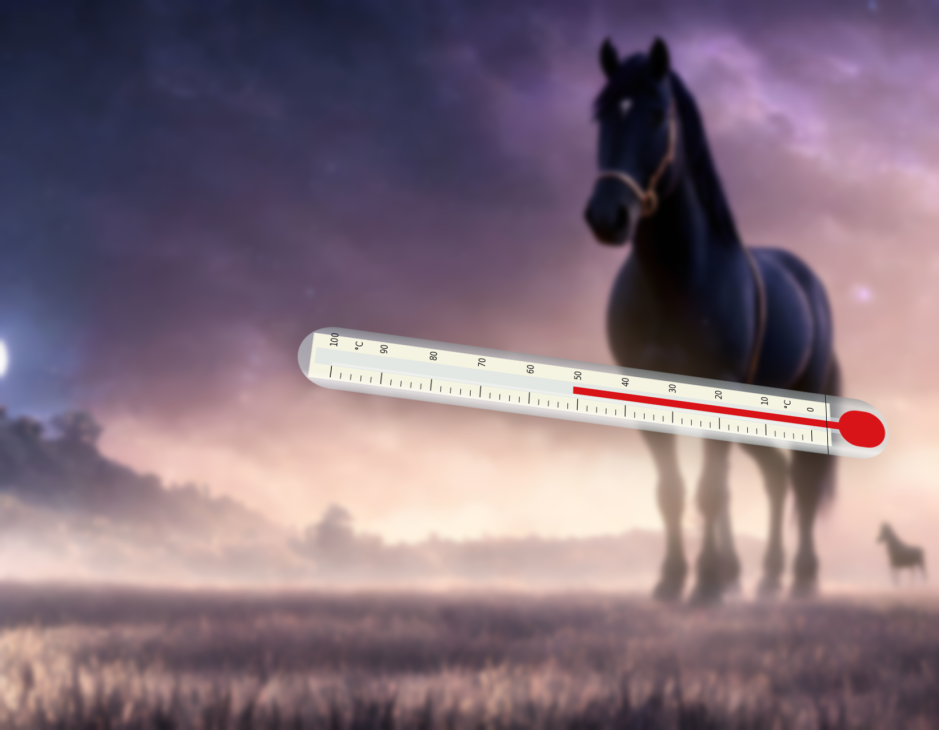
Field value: 51 °C
